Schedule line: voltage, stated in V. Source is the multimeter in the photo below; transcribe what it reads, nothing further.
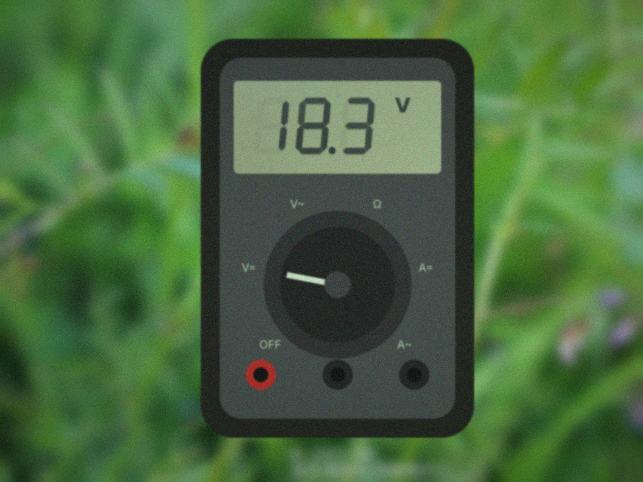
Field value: 18.3 V
